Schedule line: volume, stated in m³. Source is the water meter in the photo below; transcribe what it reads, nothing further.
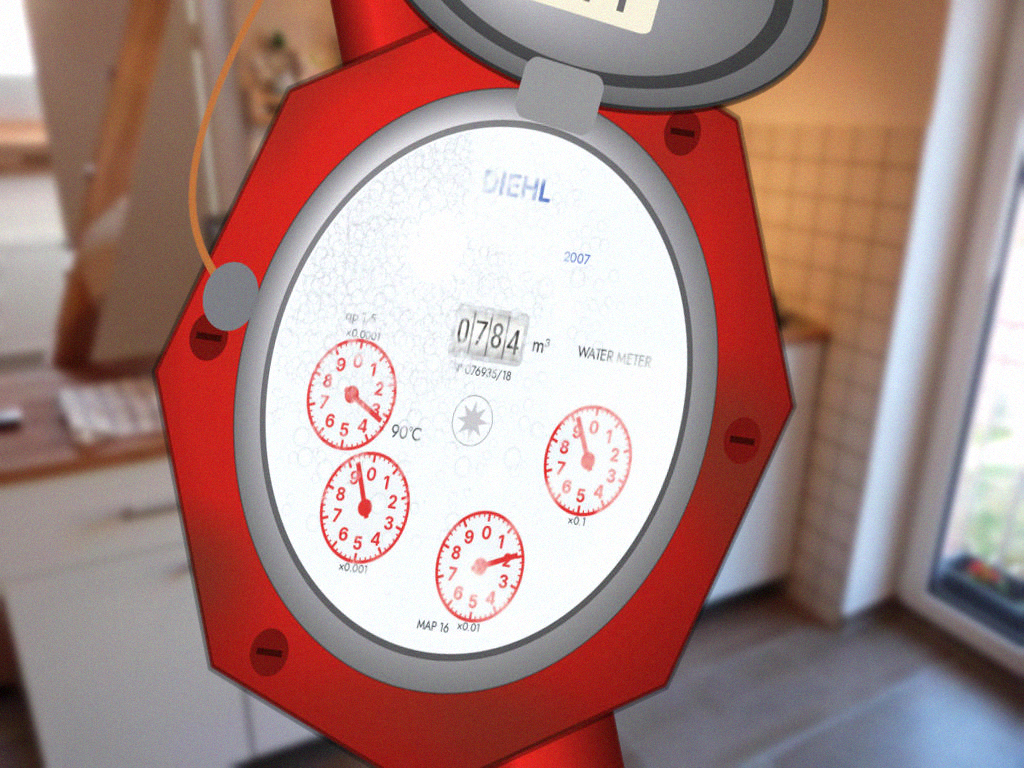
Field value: 783.9193 m³
